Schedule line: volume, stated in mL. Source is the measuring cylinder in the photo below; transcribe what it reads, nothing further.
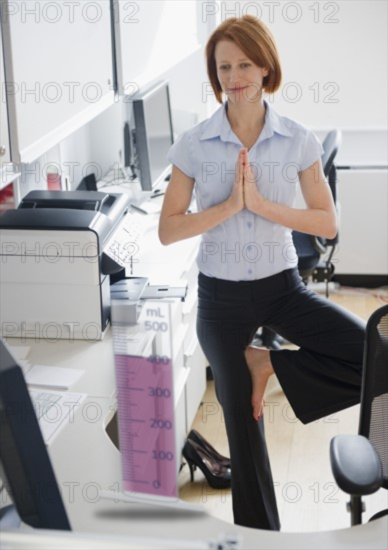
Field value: 400 mL
